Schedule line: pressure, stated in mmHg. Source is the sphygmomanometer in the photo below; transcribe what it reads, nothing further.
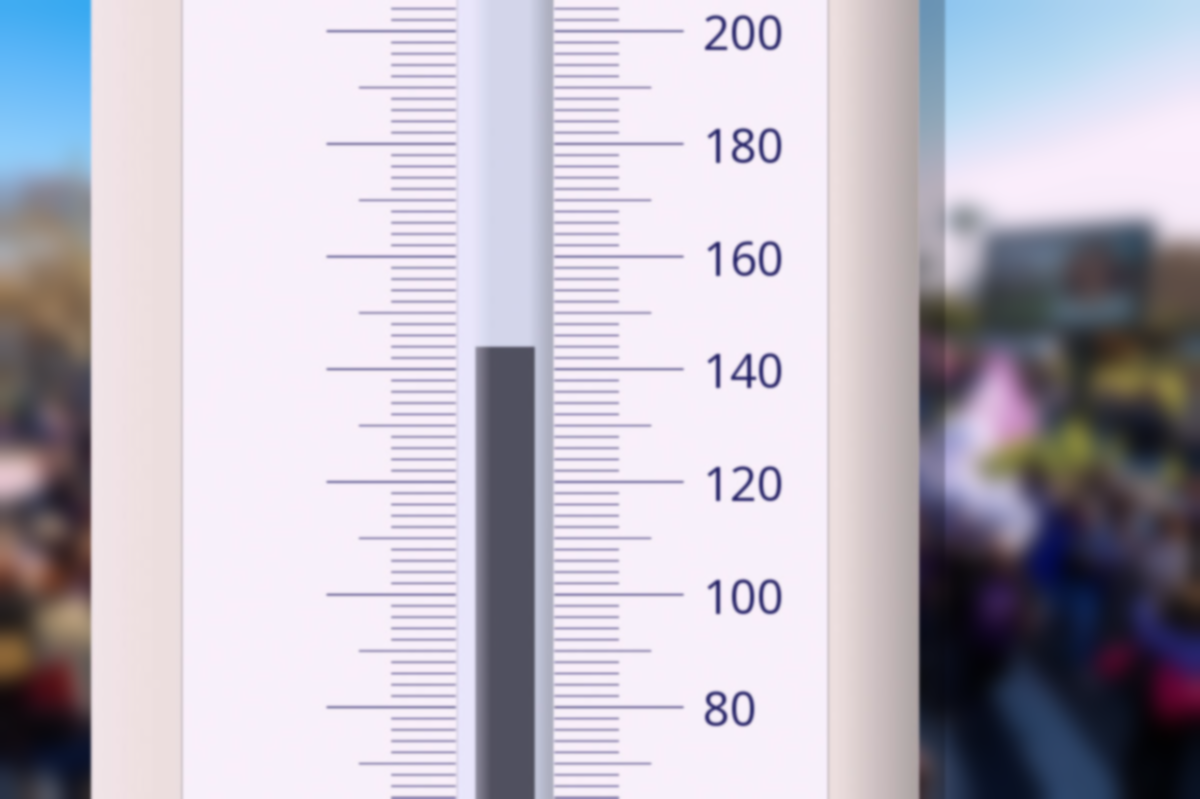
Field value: 144 mmHg
